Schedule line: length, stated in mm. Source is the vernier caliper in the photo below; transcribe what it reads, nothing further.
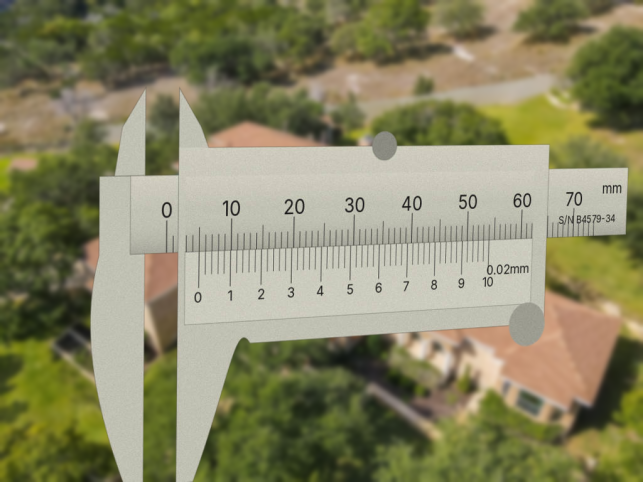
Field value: 5.0 mm
